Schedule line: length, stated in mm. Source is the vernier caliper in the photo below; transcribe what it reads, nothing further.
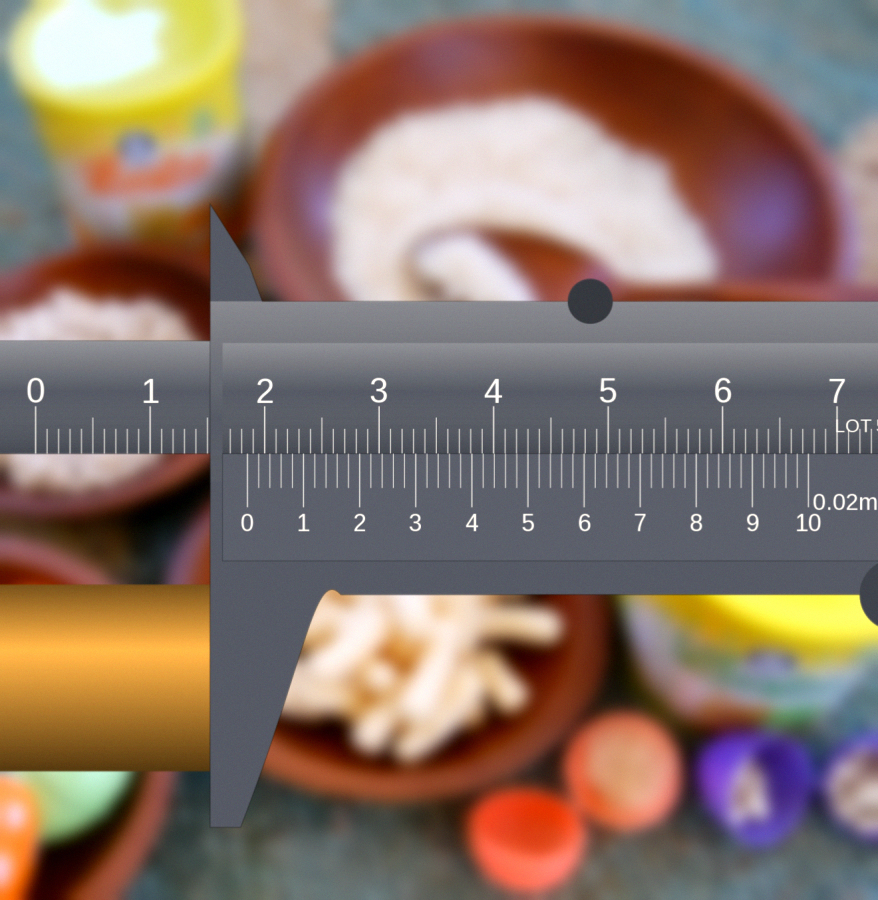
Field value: 18.5 mm
